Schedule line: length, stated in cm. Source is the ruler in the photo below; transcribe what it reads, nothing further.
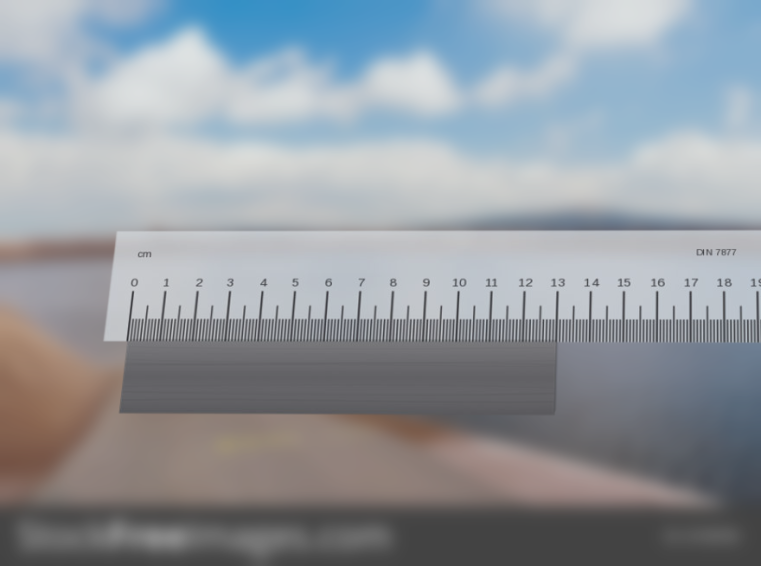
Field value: 13 cm
